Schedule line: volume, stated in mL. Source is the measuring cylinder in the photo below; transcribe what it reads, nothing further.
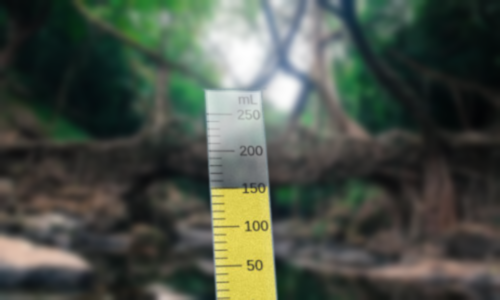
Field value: 150 mL
